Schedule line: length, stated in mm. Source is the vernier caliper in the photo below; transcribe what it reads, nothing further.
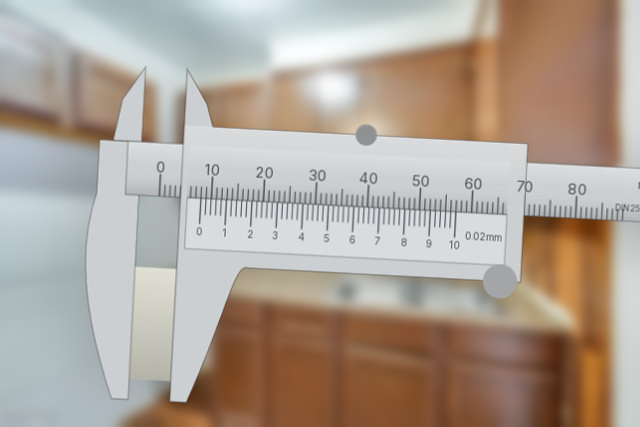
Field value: 8.0 mm
